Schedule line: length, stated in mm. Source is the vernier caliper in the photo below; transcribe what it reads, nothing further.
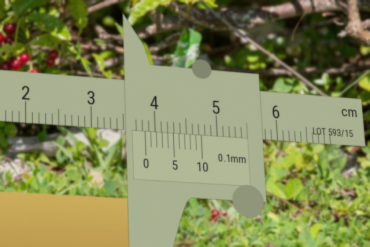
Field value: 38.4 mm
